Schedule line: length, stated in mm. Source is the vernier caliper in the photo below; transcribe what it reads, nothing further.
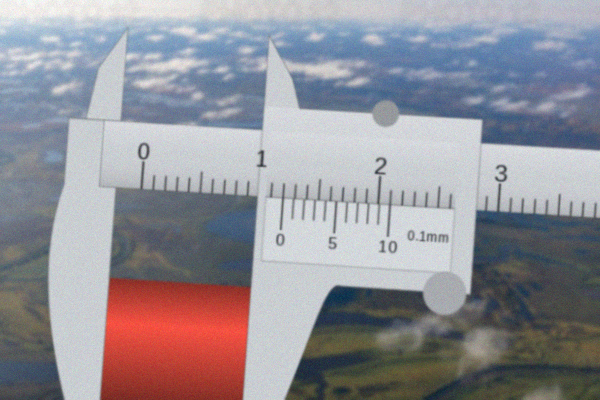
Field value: 12.0 mm
